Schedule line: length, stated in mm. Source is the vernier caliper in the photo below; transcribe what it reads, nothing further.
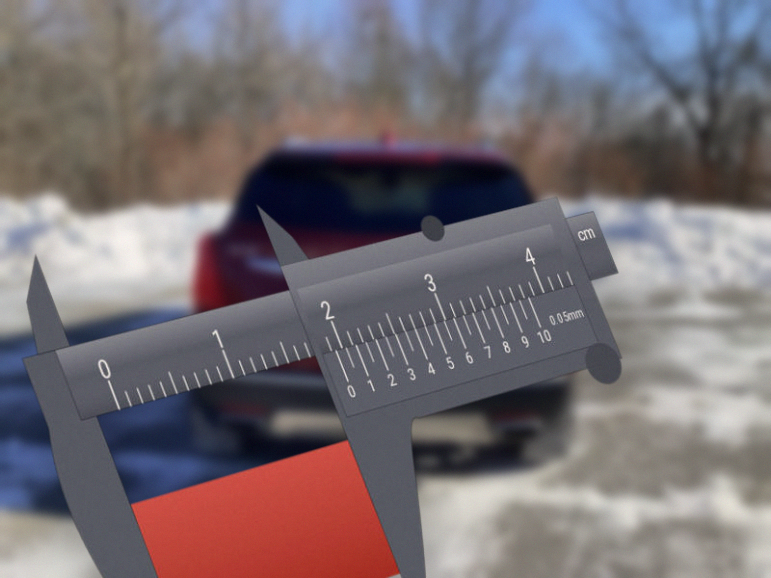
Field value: 19.4 mm
